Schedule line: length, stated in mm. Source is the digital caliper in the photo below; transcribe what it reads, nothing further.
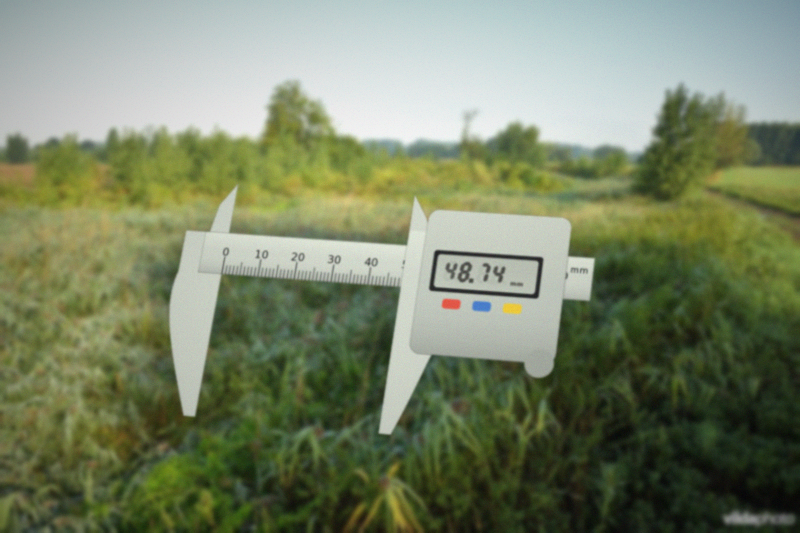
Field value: 48.74 mm
